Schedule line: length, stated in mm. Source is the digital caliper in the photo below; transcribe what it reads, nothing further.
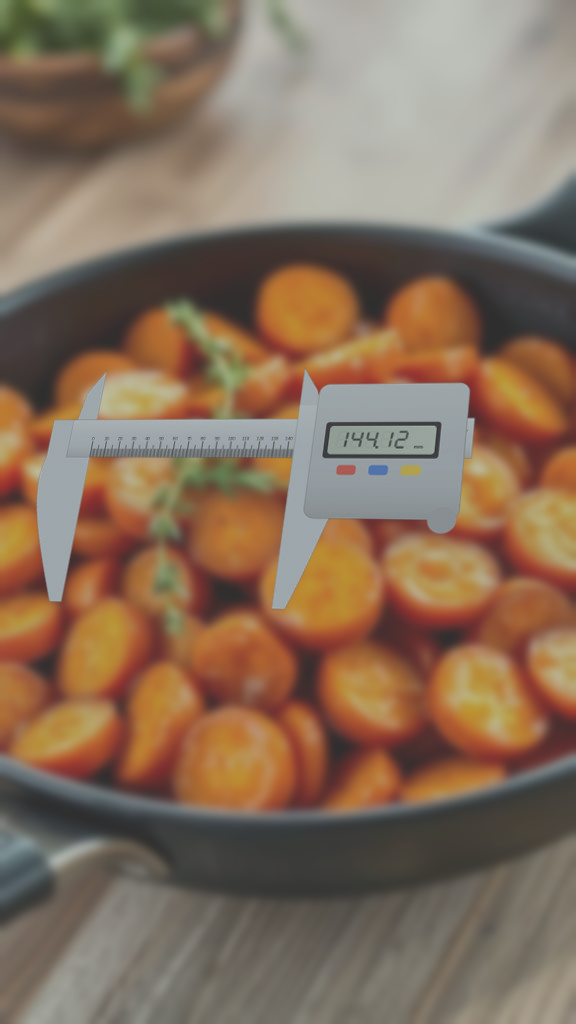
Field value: 144.12 mm
